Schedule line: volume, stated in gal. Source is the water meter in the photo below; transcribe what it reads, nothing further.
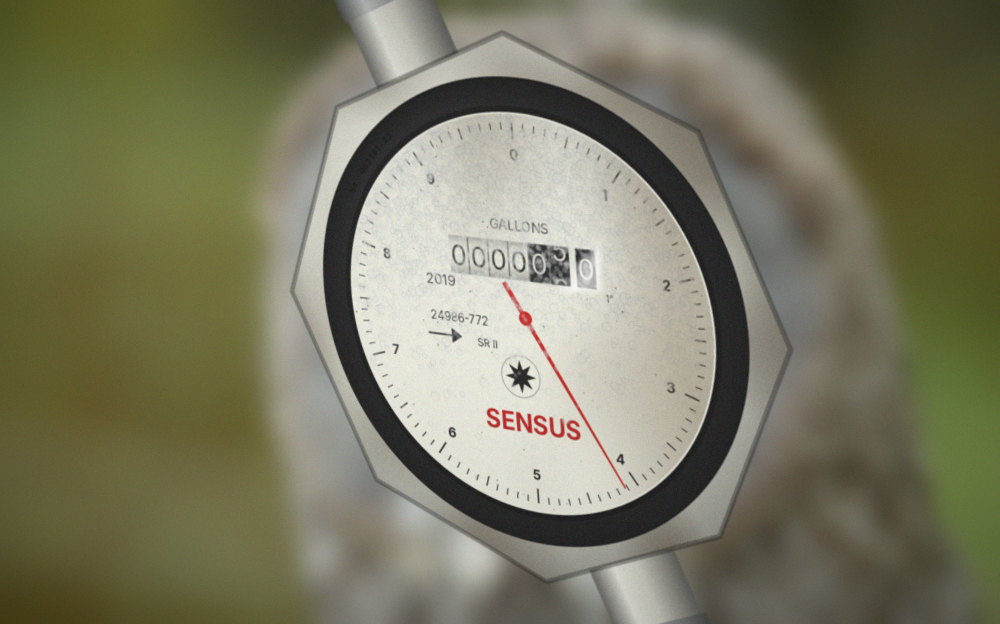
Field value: 54.1 gal
